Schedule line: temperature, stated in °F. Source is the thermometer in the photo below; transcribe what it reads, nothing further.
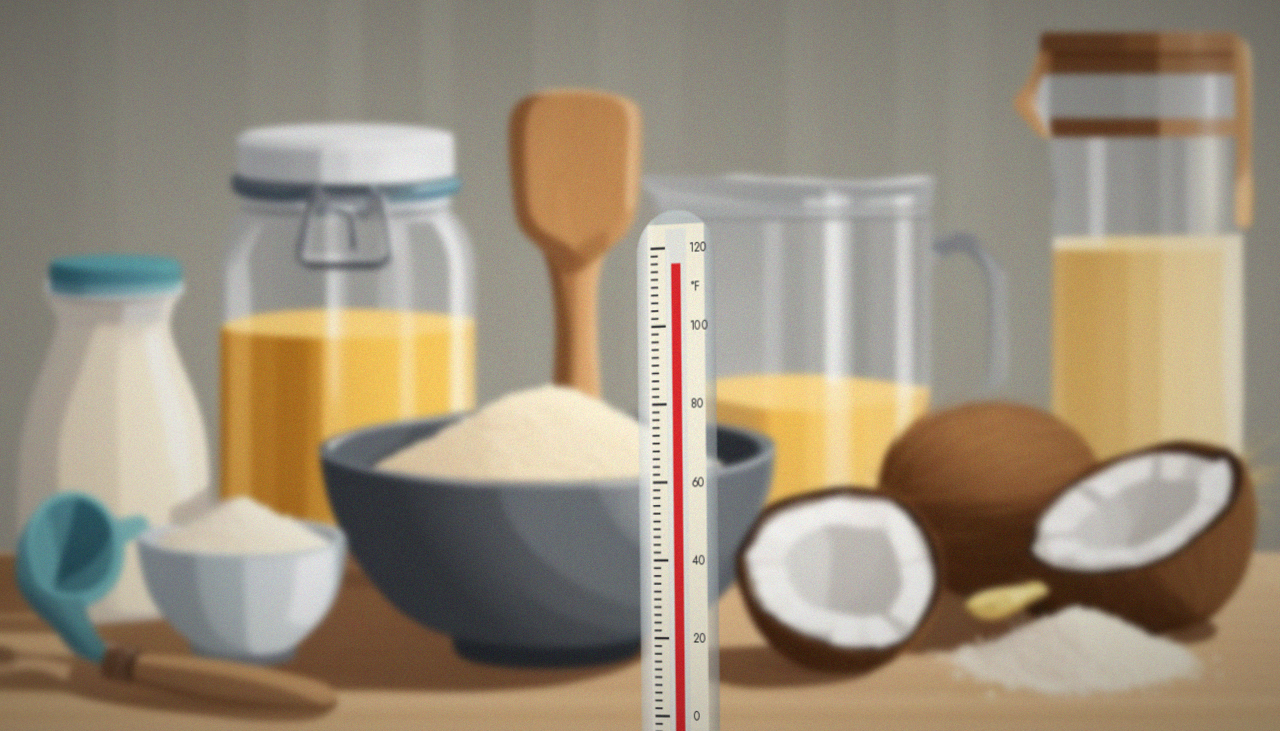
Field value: 116 °F
